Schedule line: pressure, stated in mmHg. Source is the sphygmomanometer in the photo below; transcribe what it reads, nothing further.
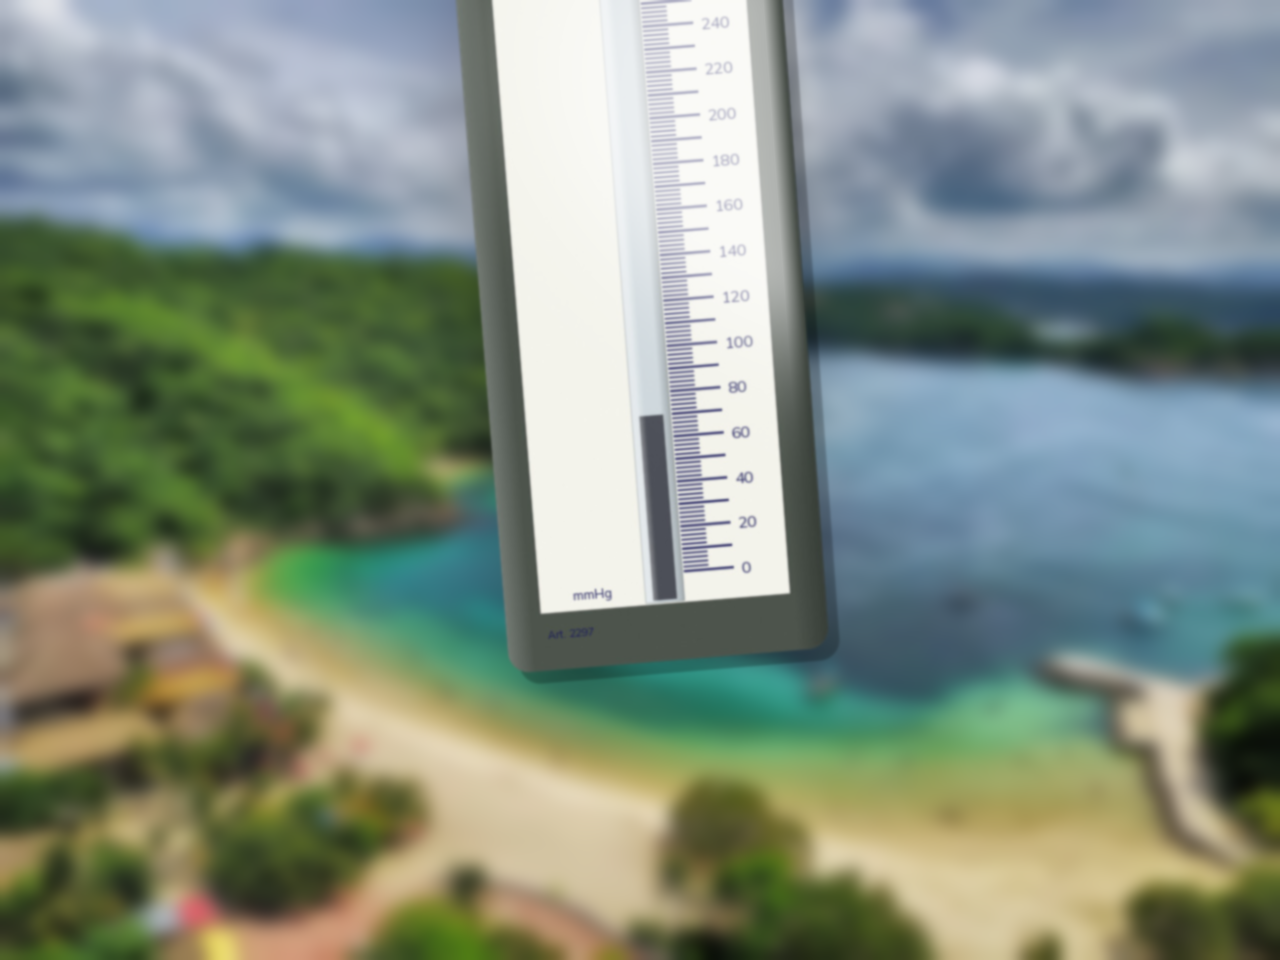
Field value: 70 mmHg
